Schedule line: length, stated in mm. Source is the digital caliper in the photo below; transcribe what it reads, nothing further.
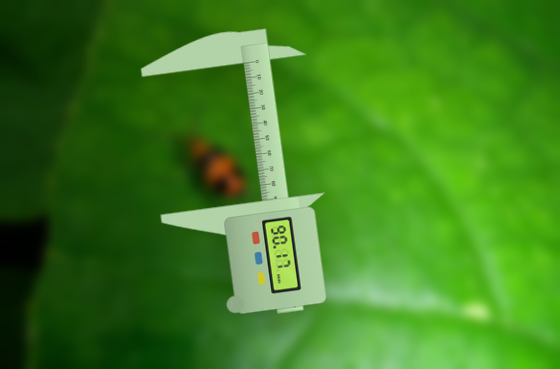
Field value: 90.17 mm
